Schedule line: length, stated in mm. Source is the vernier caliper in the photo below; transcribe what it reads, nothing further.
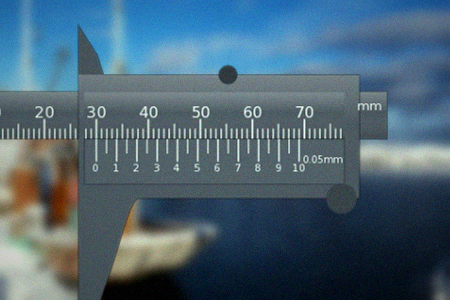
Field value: 30.0 mm
